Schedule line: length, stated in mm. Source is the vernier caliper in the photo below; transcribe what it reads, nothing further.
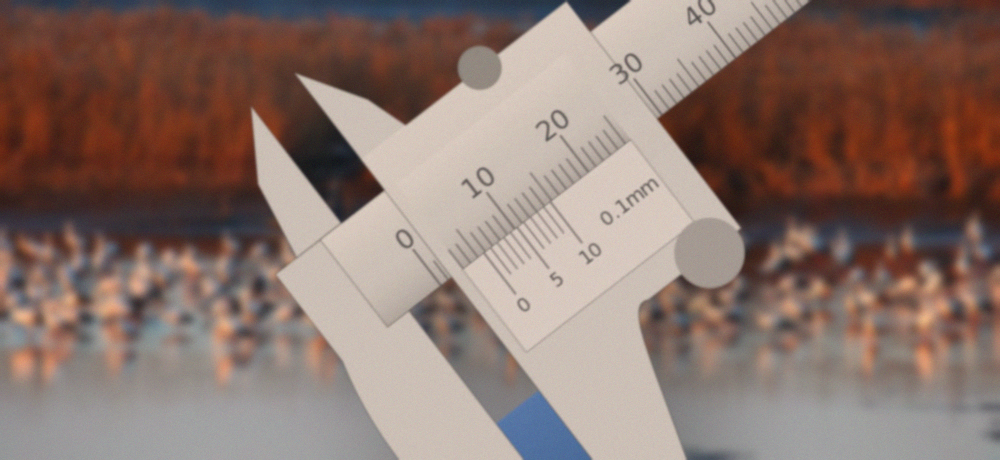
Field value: 5.8 mm
